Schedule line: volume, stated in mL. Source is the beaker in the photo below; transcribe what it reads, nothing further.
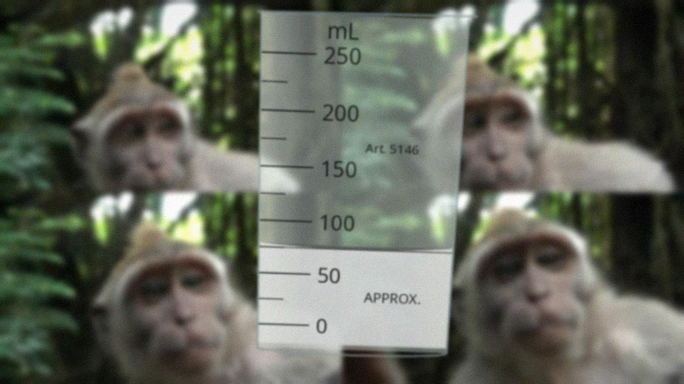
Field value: 75 mL
